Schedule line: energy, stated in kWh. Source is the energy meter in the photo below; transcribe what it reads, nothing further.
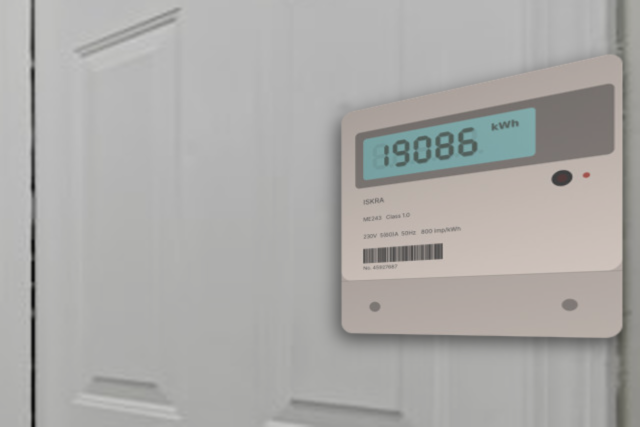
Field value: 19086 kWh
